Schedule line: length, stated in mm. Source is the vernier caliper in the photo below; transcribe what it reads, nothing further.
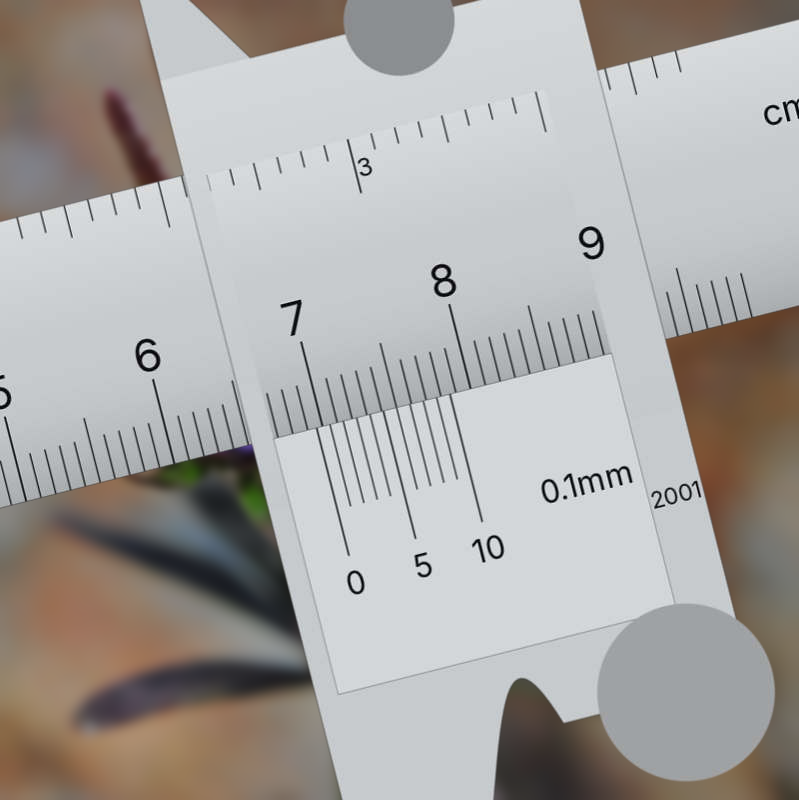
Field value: 69.6 mm
